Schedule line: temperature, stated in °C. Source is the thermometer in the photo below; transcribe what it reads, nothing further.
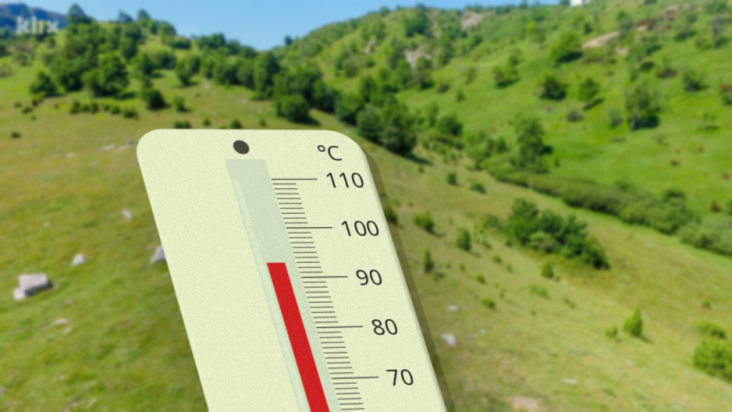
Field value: 93 °C
